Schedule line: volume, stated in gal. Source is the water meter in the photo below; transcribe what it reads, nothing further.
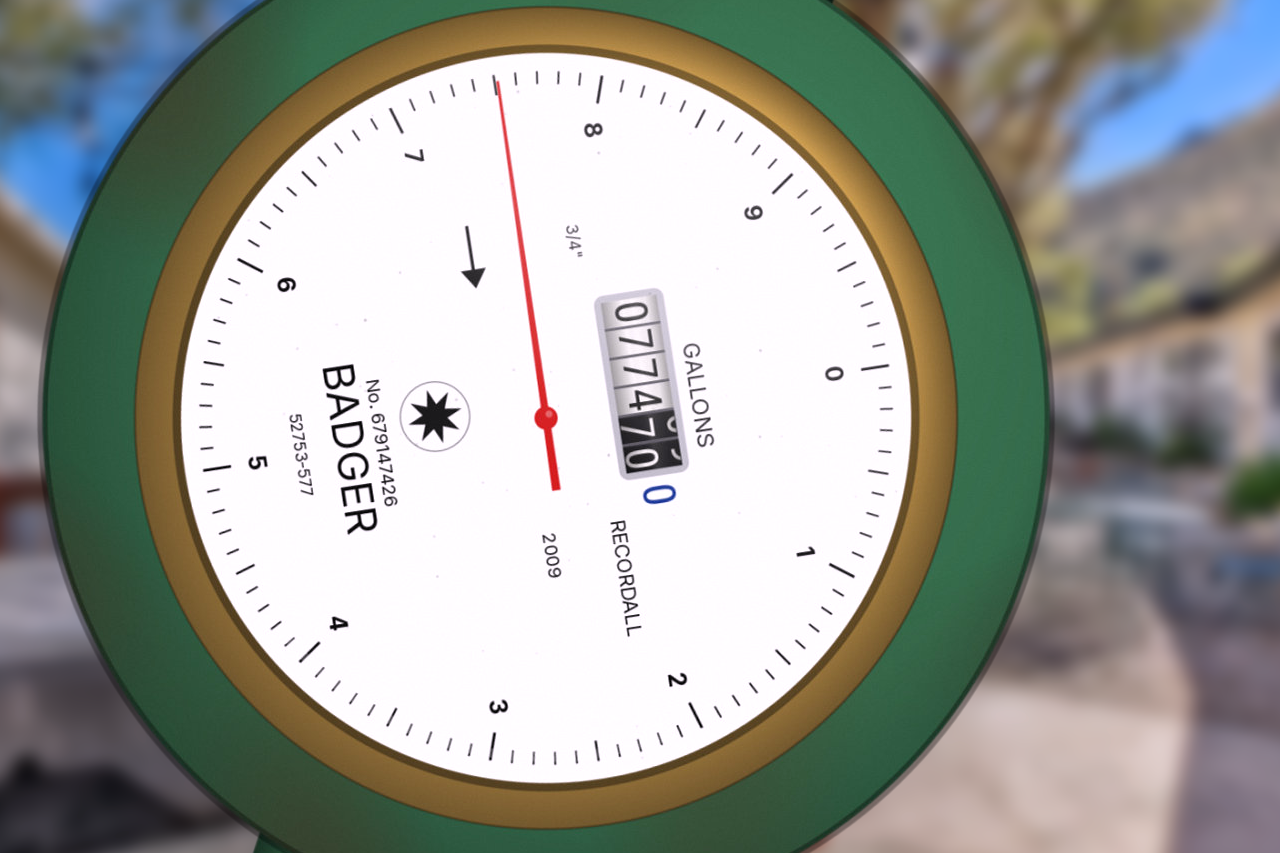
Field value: 774697.5 gal
